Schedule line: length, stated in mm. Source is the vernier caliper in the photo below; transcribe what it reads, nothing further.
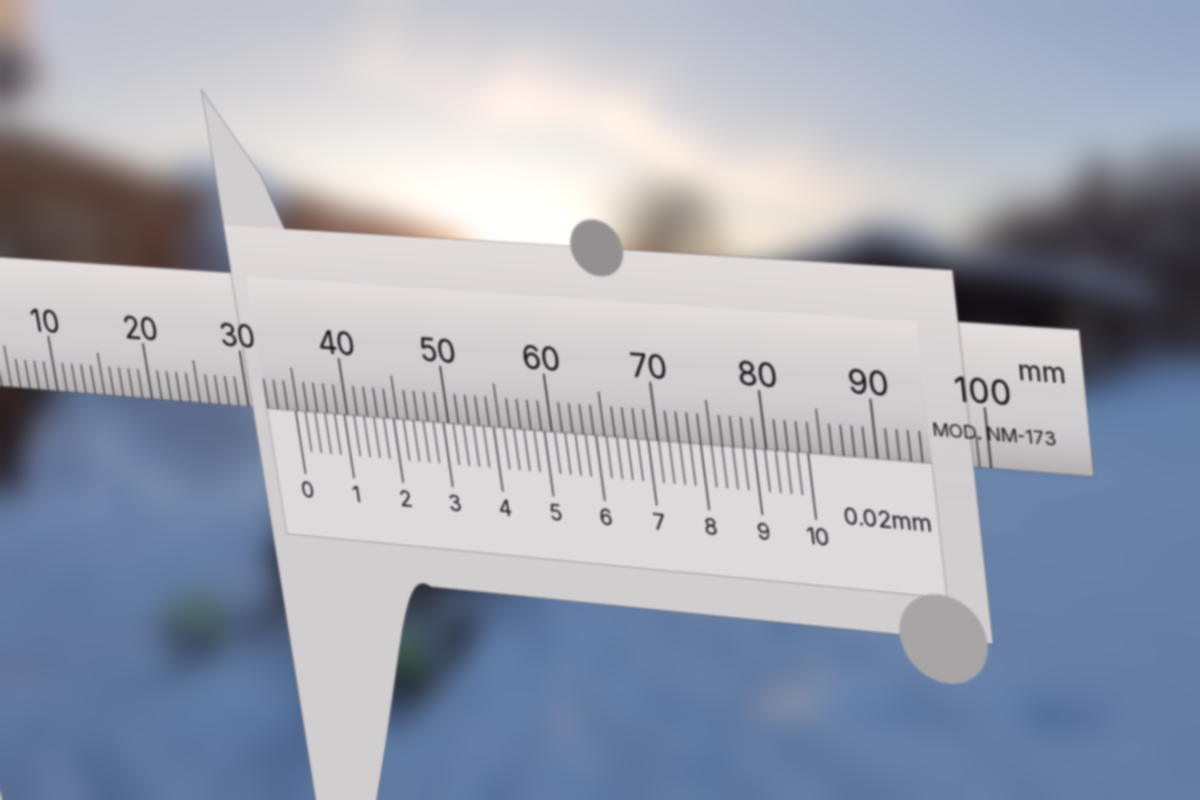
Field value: 34.8 mm
